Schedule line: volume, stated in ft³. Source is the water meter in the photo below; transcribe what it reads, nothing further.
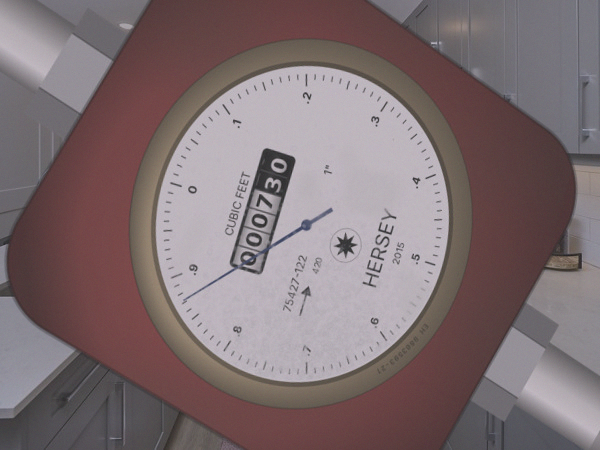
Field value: 729.87 ft³
